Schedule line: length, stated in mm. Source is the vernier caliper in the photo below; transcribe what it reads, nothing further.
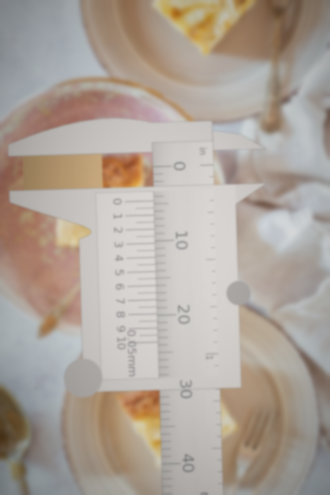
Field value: 4.6 mm
